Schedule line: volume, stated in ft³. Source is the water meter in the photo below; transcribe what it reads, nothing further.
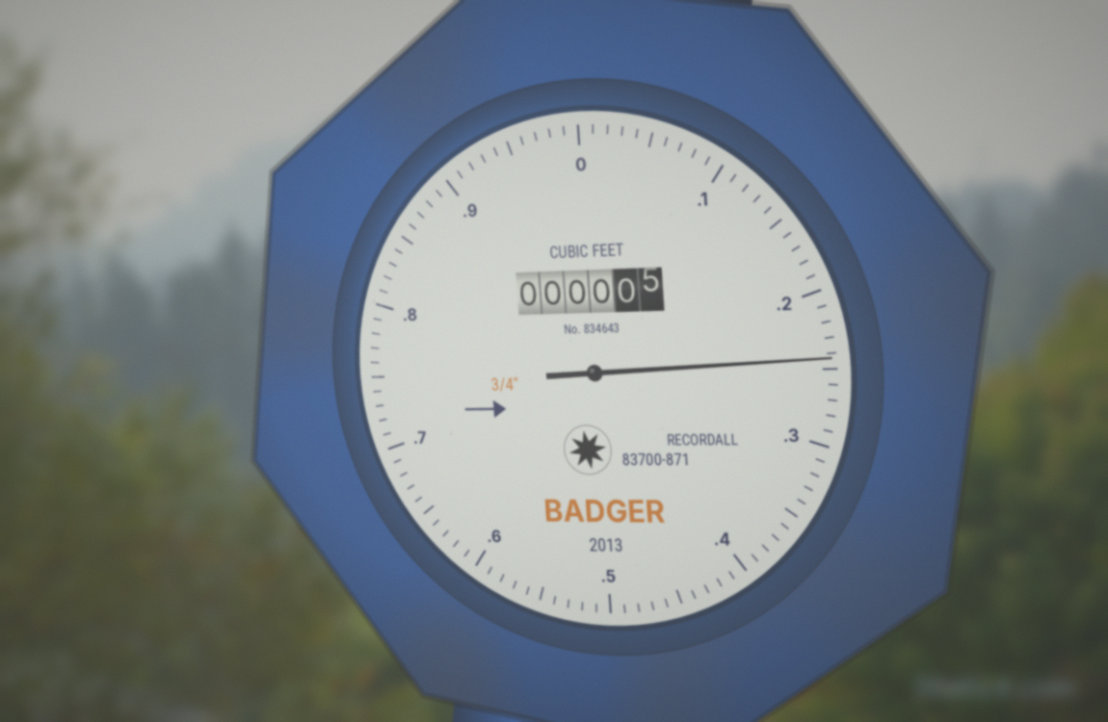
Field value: 5.24 ft³
